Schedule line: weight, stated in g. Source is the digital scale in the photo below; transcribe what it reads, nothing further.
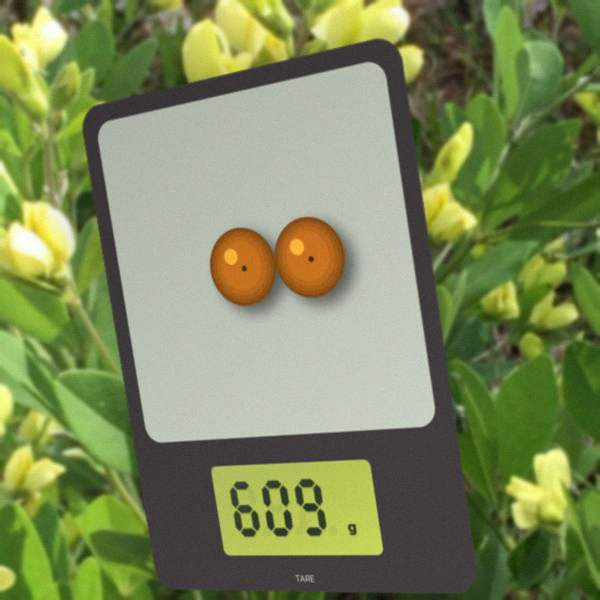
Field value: 609 g
